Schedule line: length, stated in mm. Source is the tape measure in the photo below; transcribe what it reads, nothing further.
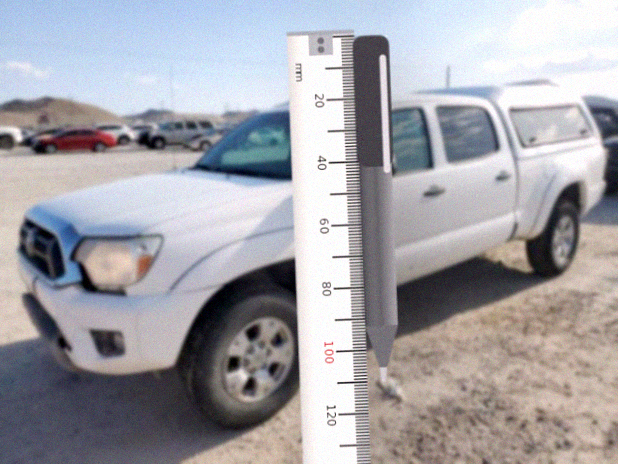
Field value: 110 mm
